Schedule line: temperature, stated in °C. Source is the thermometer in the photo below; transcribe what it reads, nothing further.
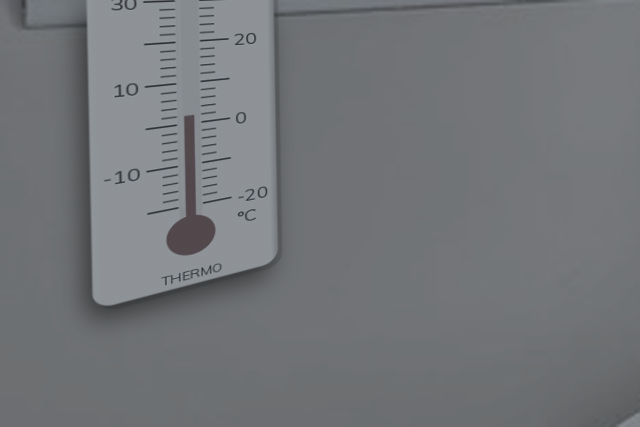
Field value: 2 °C
